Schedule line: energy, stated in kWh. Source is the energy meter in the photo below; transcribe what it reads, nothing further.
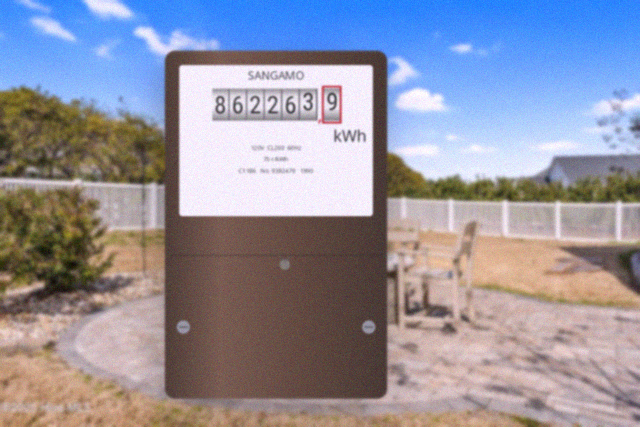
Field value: 862263.9 kWh
